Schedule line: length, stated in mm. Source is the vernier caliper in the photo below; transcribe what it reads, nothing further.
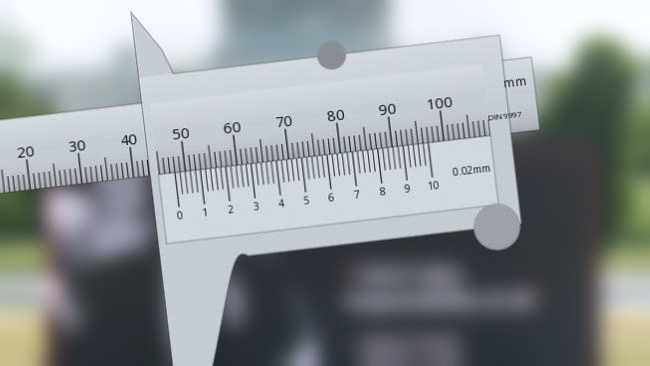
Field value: 48.0 mm
